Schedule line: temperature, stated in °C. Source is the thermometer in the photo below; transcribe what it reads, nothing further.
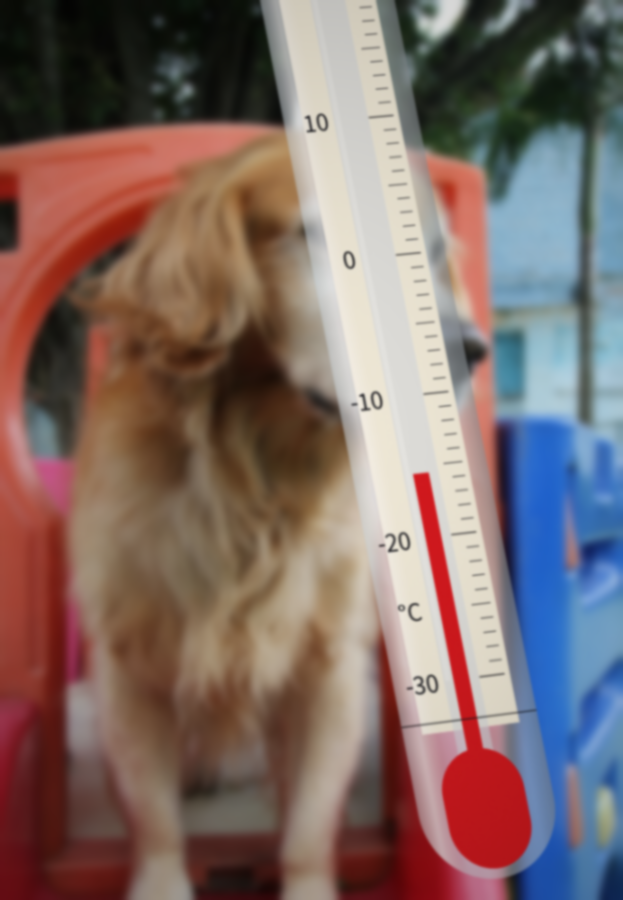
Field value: -15.5 °C
